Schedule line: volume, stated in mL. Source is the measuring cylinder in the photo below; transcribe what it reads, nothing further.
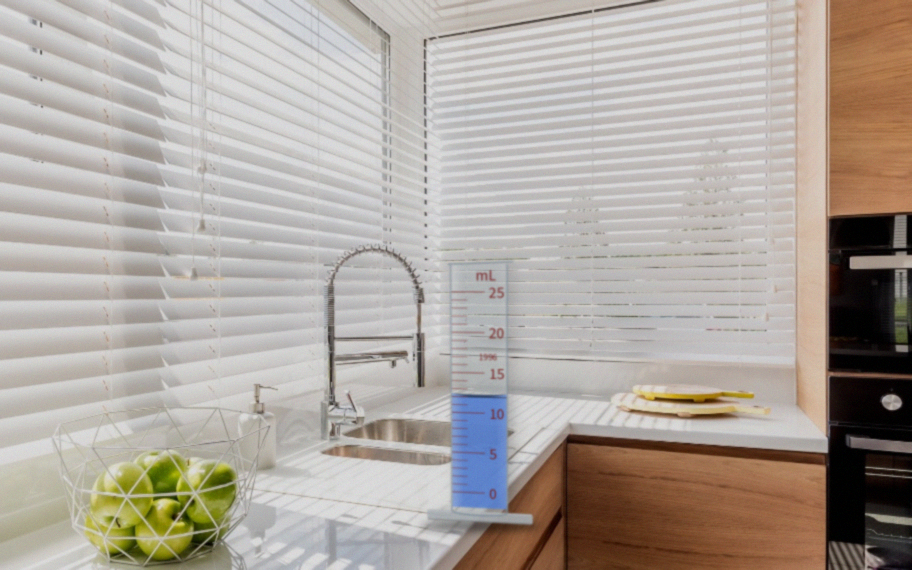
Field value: 12 mL
